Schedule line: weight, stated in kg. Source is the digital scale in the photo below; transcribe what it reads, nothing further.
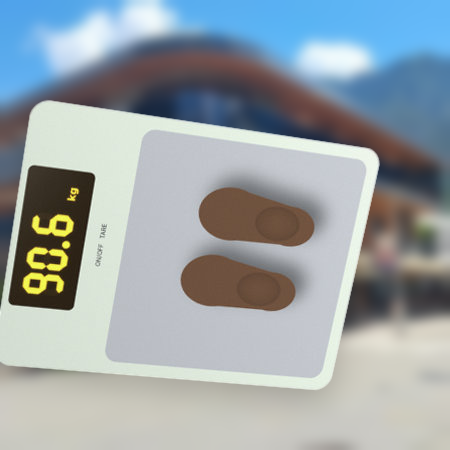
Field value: 90.6 kg
